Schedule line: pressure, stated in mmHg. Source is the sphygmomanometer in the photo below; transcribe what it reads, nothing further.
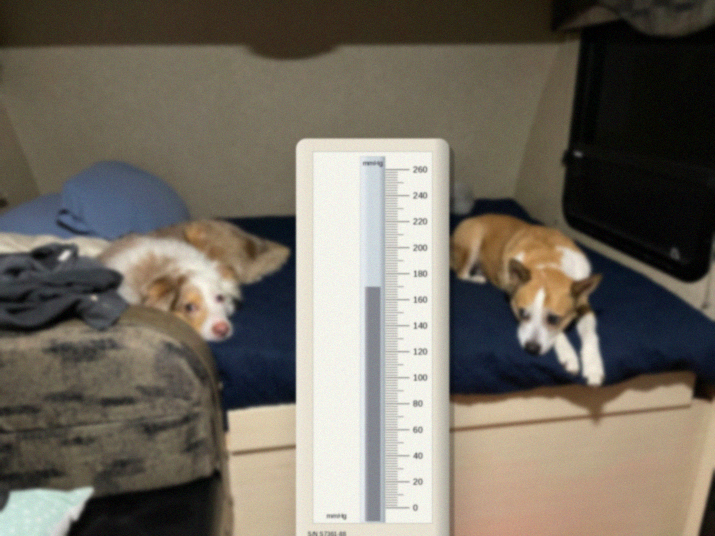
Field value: 170 mmHg
